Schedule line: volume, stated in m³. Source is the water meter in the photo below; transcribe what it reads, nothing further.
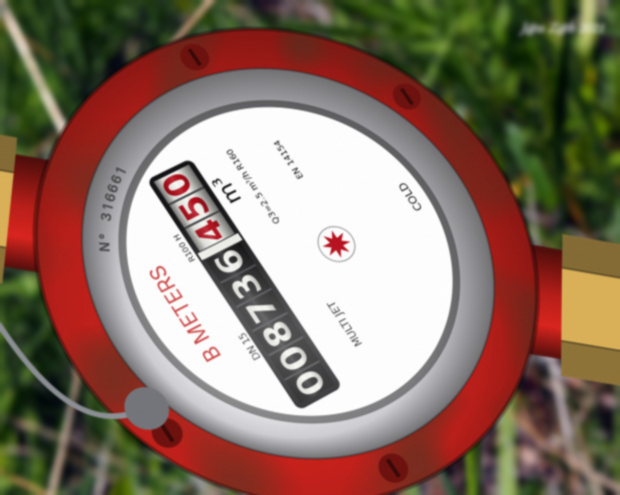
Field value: 8736.450 m³
